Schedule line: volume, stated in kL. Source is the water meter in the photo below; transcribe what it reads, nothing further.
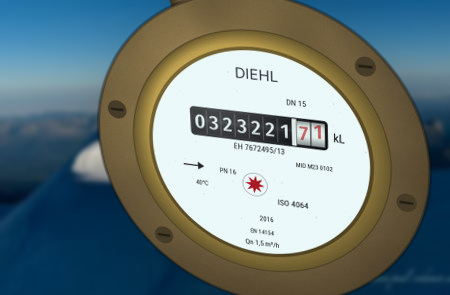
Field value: 323221.71 kL
